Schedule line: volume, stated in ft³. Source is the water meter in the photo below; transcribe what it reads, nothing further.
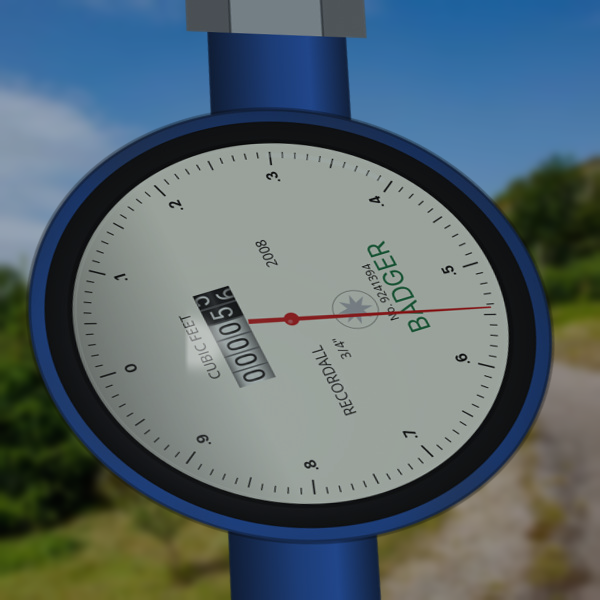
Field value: 55.54 ft³
